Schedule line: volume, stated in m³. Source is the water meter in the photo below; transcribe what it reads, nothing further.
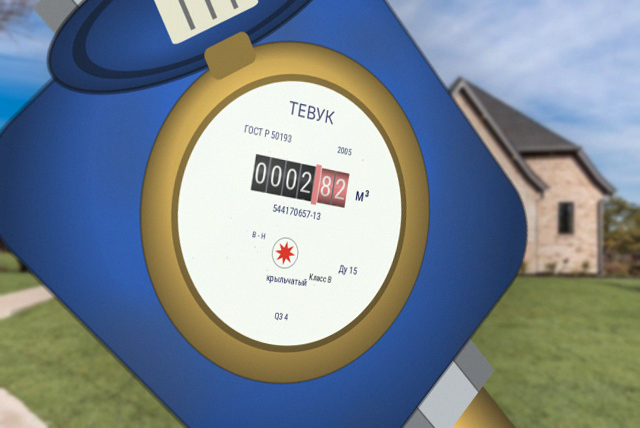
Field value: 2.82 m³
